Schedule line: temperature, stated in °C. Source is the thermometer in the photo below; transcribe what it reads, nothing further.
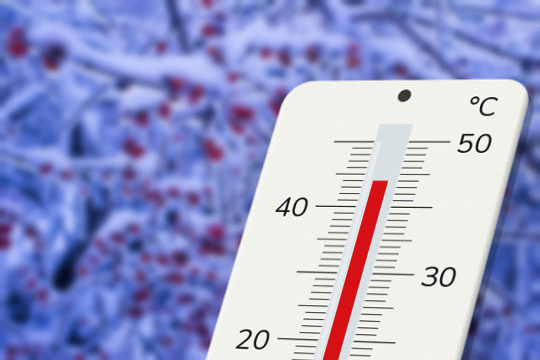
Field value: 44 °C
